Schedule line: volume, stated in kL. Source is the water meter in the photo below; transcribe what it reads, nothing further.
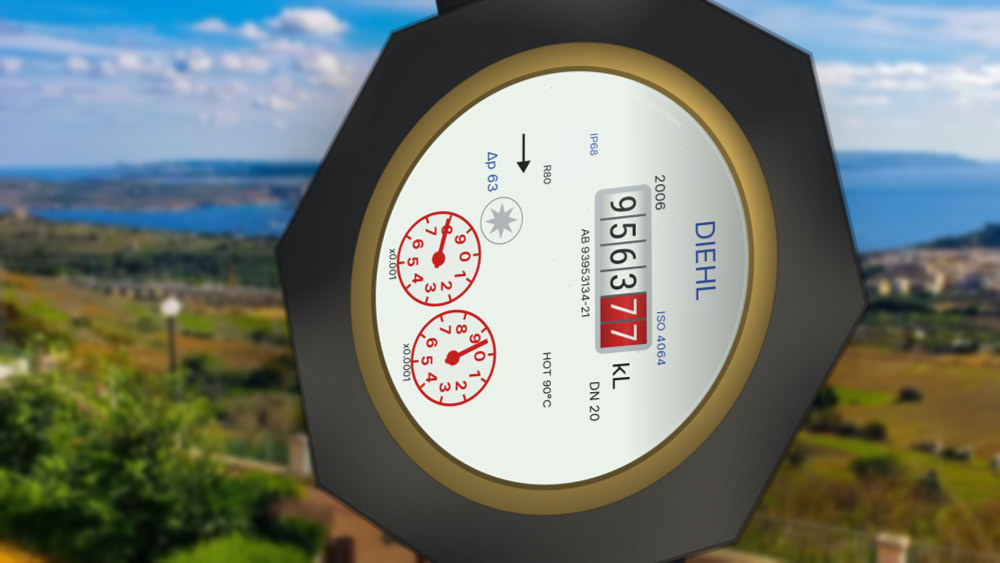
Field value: 9563.7779 kL
